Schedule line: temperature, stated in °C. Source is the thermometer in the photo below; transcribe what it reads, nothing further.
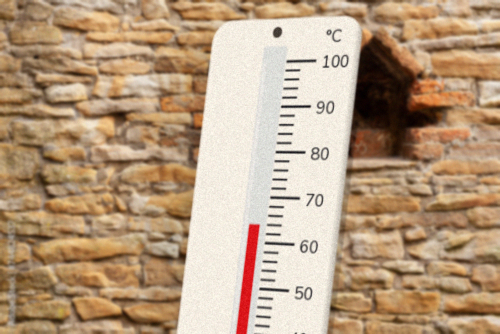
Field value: 64 °C
